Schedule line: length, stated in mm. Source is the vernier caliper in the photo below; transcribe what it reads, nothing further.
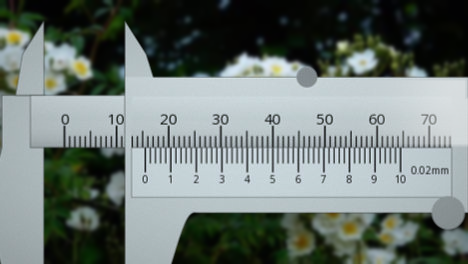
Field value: 15.5 mm
